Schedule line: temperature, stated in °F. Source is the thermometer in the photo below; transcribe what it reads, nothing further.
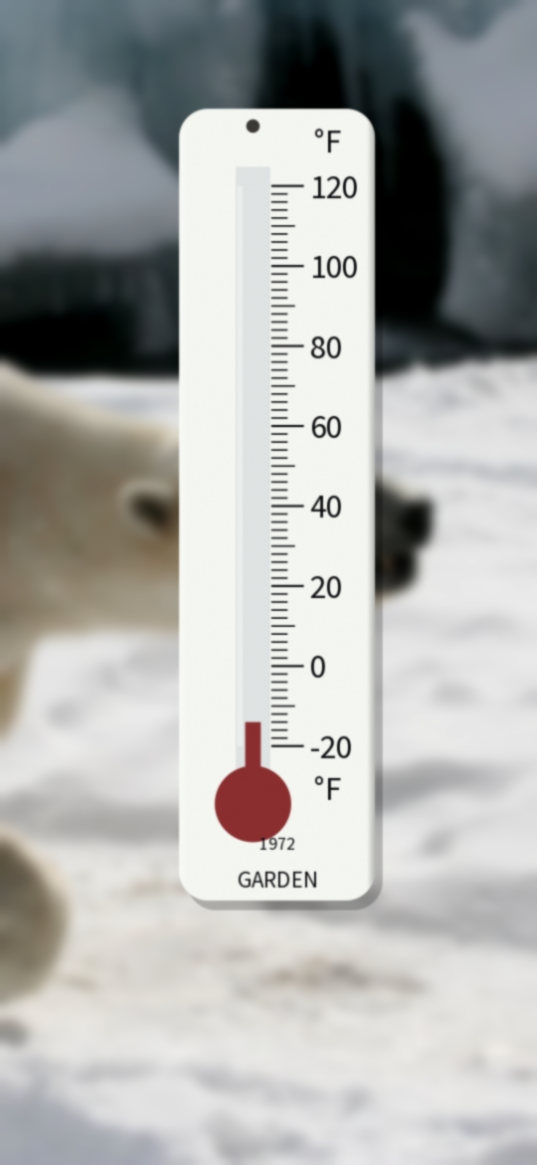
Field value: -14 °F
